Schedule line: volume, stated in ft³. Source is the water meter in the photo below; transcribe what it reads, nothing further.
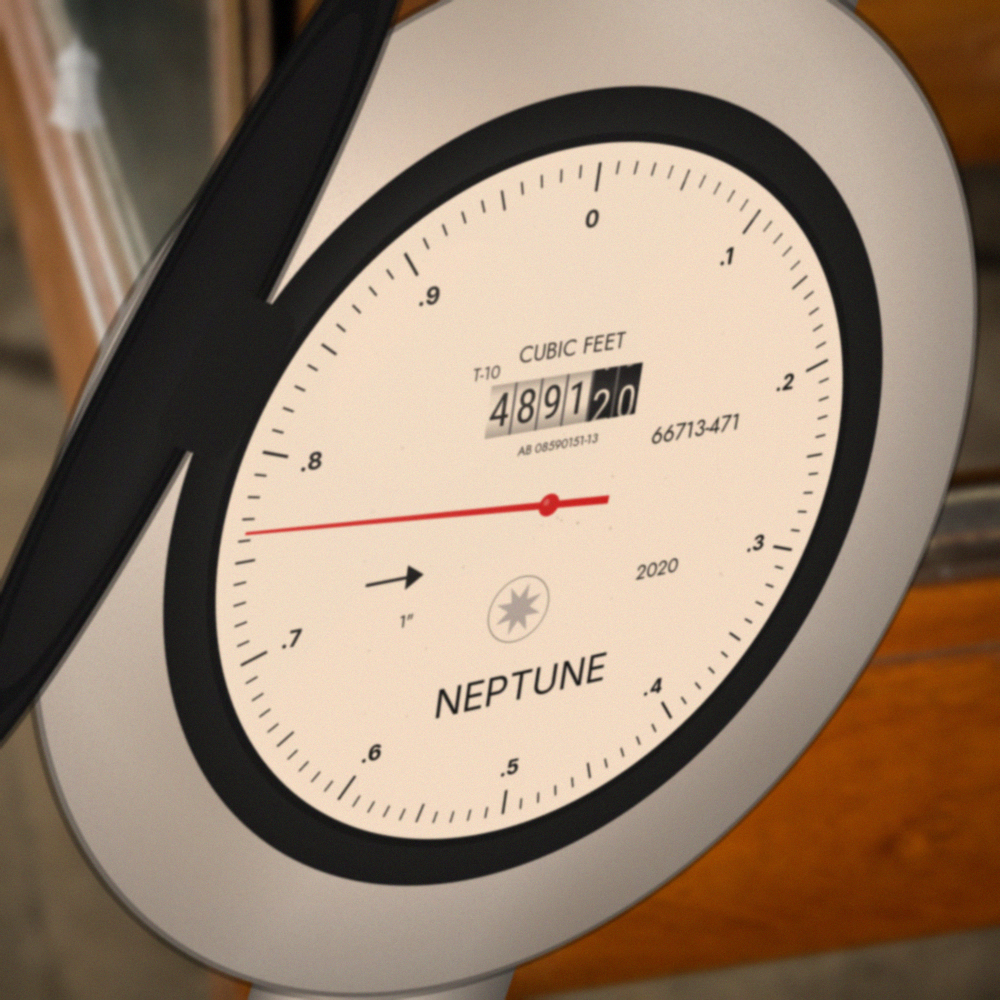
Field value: 489119.76 ft³
